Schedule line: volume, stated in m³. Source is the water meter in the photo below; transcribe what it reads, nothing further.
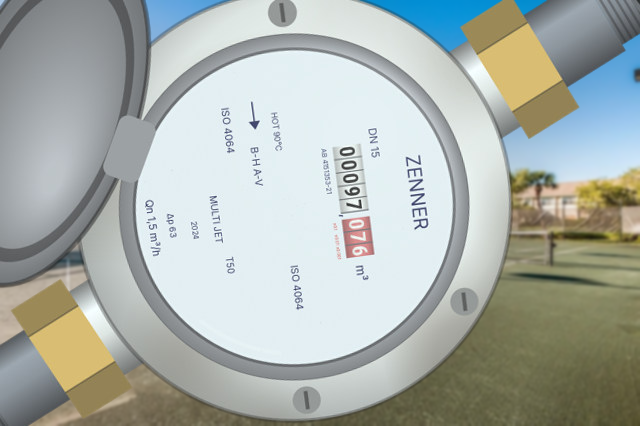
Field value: 97.076 m³
